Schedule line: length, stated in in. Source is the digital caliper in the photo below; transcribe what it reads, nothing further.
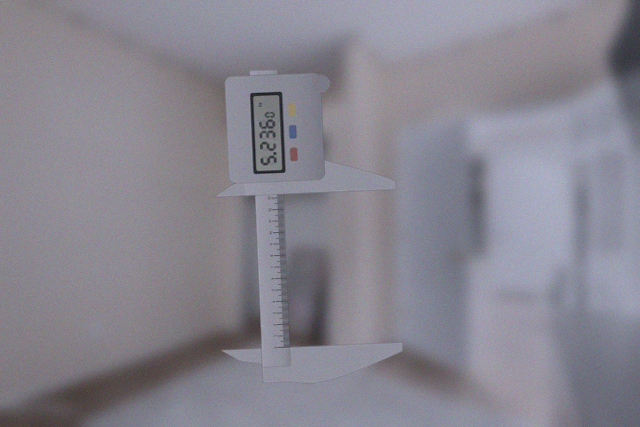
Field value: 5.2360 in
